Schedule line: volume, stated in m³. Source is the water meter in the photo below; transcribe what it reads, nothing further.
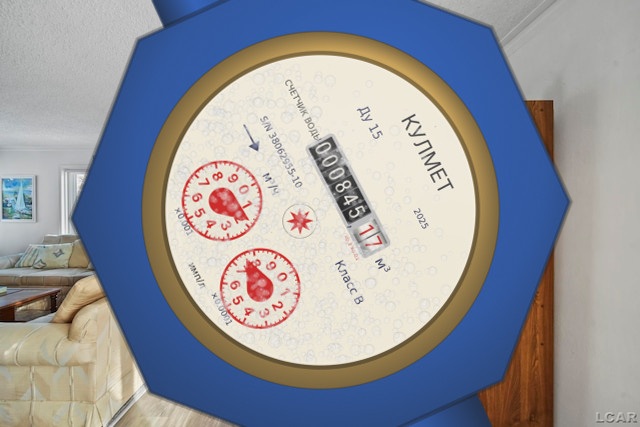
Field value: 845.1717 m³
